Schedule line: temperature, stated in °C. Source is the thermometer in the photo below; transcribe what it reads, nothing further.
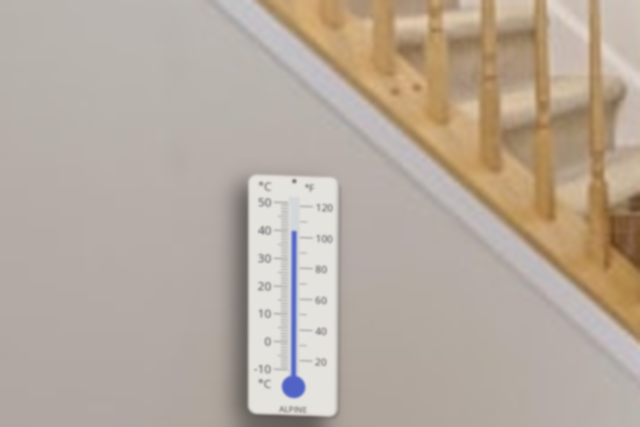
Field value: 40 °C
